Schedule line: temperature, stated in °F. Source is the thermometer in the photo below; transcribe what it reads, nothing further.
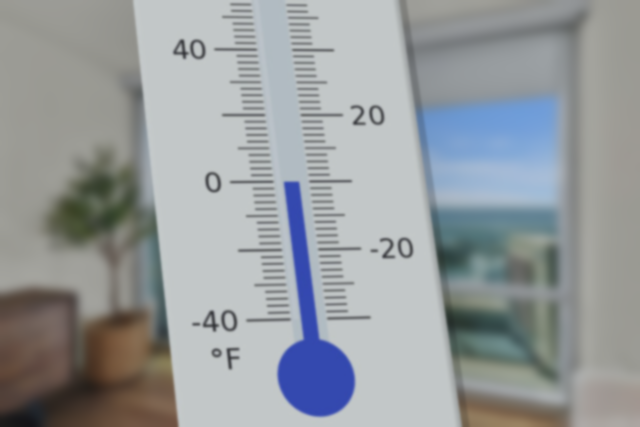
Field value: 0 °F
